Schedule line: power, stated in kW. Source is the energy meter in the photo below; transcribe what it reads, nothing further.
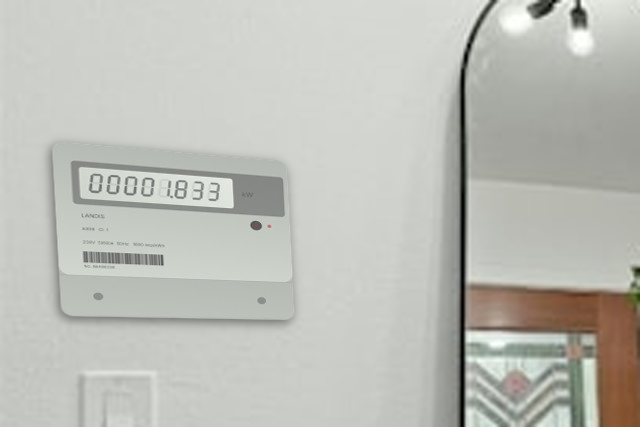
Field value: 1.833 kW
